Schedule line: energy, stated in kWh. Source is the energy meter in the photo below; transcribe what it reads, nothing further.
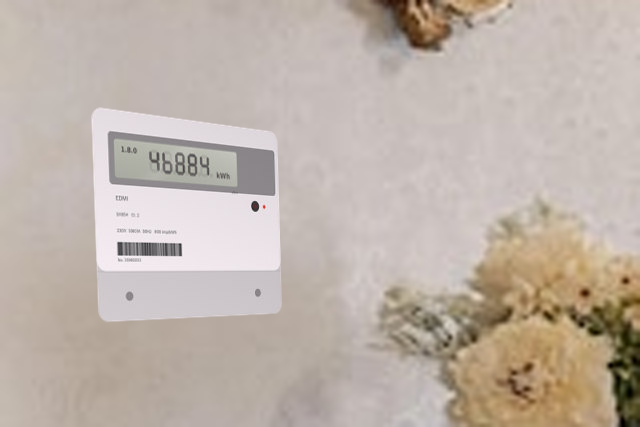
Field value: 46884 kWh
